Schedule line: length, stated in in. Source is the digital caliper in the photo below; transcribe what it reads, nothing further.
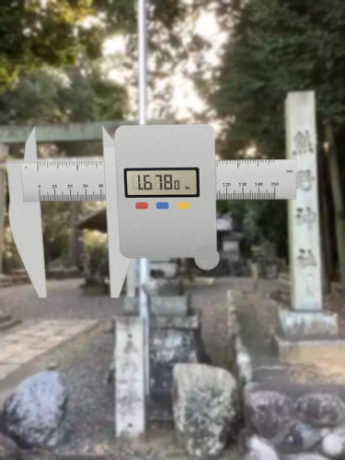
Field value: 1.6780 in
